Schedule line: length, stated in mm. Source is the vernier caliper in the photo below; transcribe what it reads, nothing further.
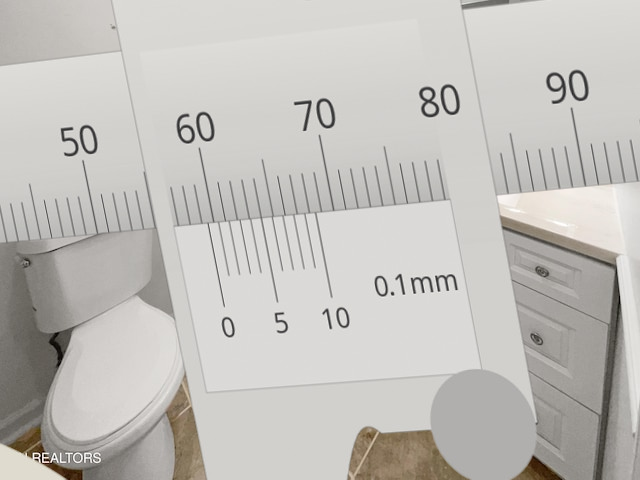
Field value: 59.5 mm
